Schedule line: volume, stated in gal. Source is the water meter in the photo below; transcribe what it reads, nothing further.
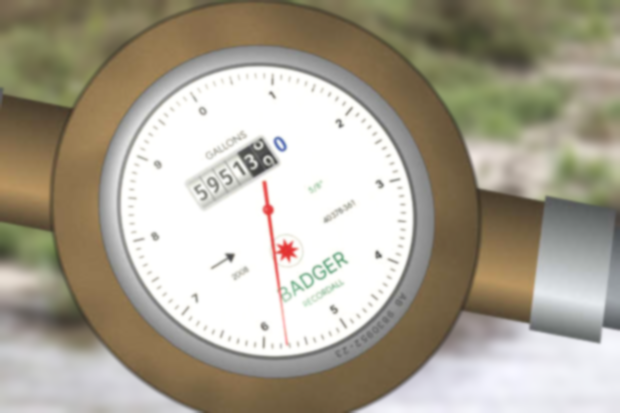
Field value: 5951385.7 gal
